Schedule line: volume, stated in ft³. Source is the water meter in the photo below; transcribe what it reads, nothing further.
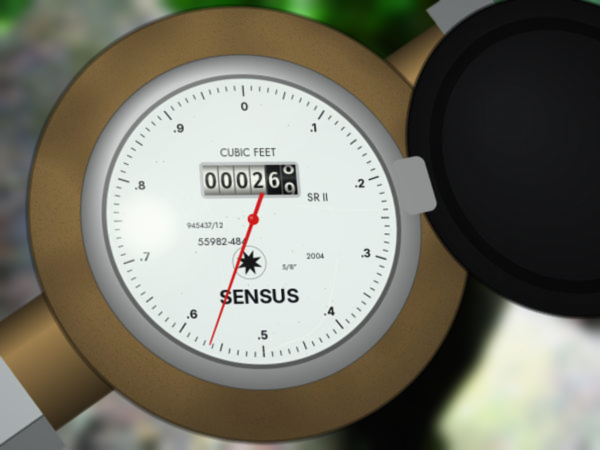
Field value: 268.56 ft³
